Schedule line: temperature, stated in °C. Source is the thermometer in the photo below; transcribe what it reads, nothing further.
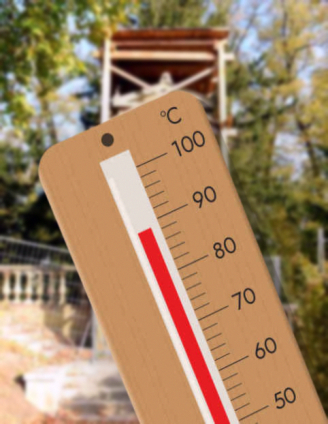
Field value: 89 °C
